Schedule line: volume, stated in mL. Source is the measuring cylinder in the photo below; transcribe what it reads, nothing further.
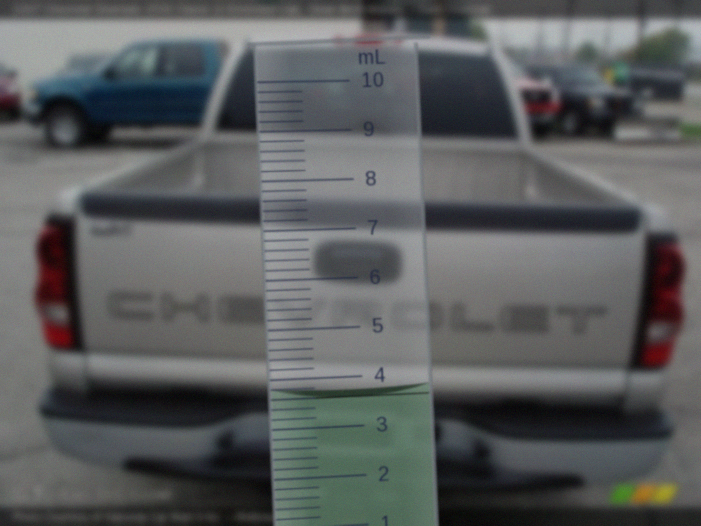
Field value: 3.6 mL
